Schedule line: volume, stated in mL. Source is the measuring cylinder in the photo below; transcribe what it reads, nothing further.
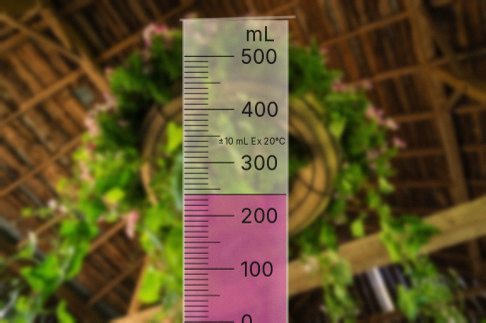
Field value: 240 mL
